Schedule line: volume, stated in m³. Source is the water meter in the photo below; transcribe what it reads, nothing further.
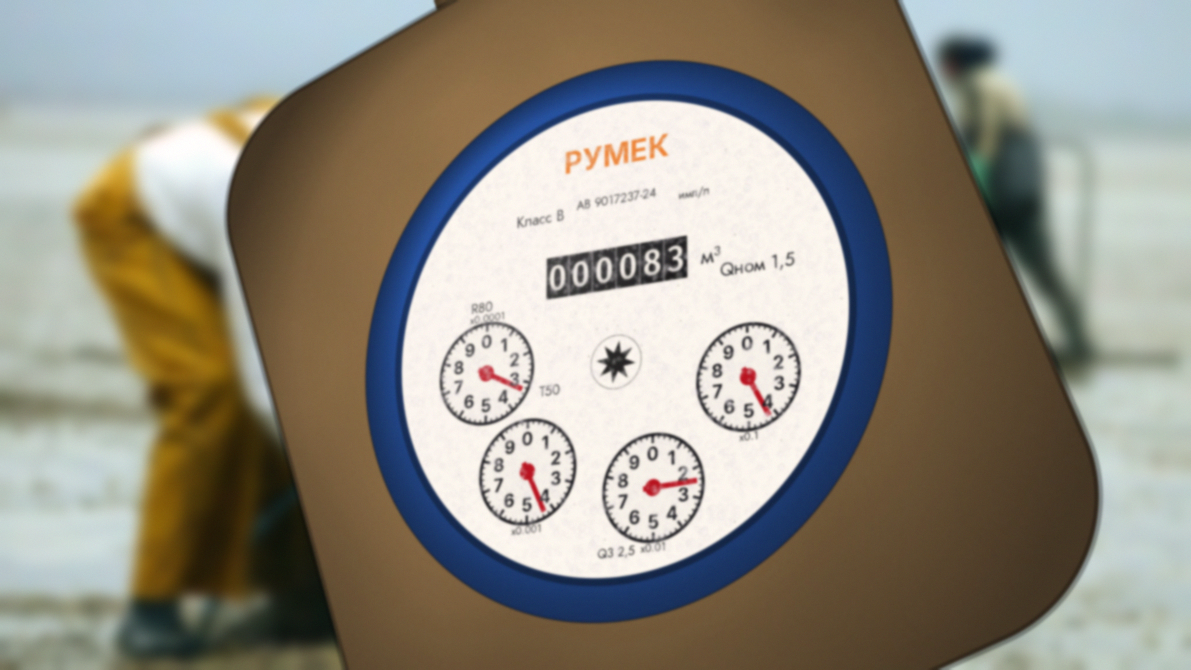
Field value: 83.4243 m³
